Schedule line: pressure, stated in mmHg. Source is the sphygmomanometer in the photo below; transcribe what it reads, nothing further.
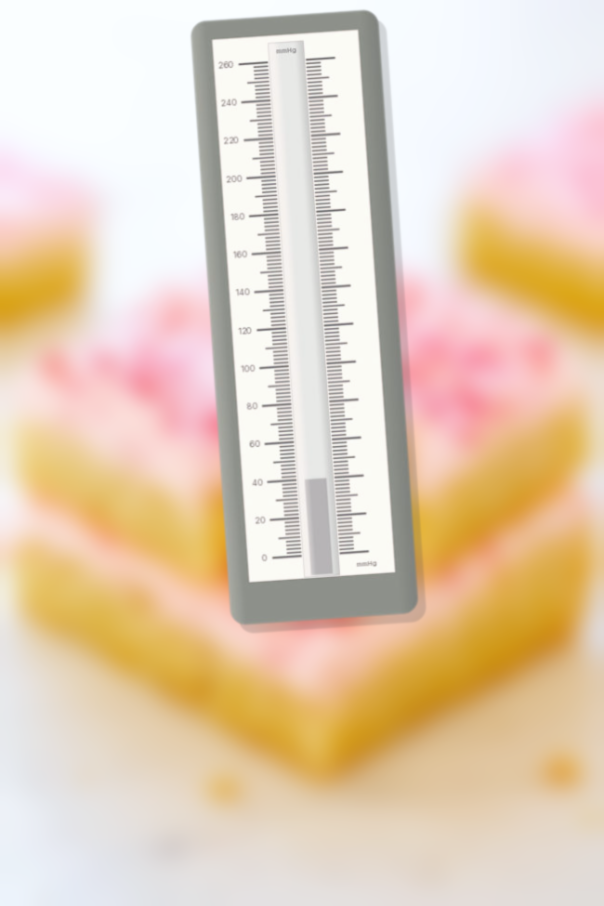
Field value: 40 mmHg
